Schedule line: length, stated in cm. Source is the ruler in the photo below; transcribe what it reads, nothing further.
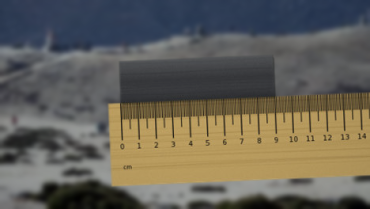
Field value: 9 cm
